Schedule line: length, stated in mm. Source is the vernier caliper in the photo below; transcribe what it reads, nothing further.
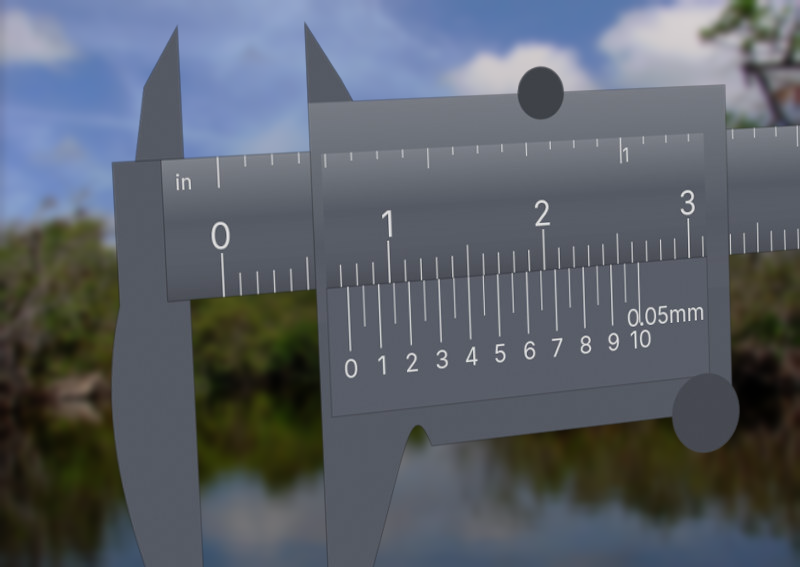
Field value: 7.4 mm
